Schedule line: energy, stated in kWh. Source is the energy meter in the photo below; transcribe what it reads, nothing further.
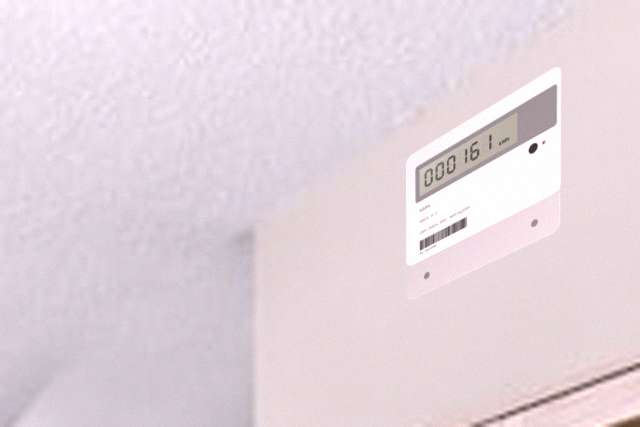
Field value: 161 kWh
